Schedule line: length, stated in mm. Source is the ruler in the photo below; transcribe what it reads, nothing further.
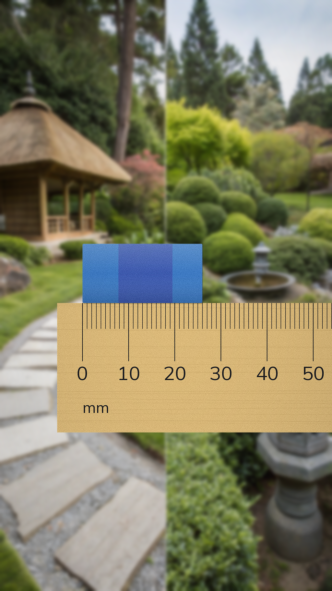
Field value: 26 mm
